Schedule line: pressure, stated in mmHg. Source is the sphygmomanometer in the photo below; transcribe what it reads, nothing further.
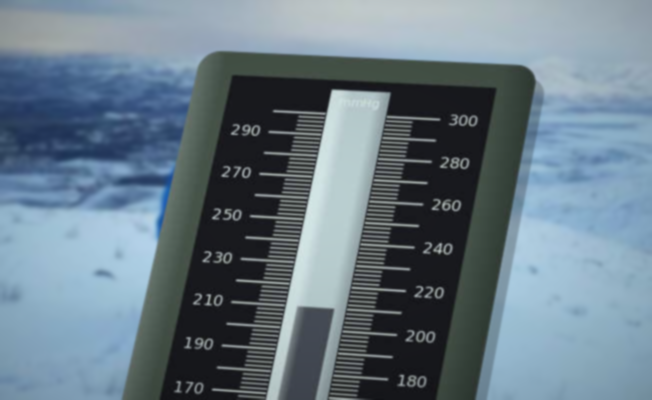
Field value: 210 mmHg
